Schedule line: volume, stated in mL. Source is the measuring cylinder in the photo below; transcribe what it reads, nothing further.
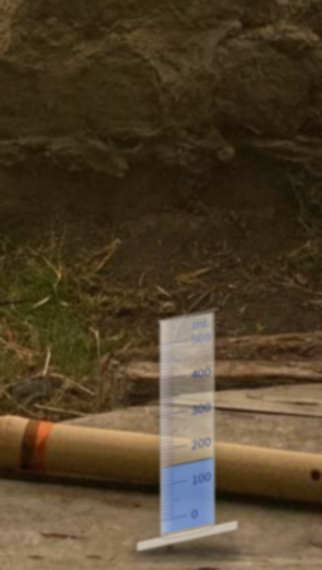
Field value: 150 mL
